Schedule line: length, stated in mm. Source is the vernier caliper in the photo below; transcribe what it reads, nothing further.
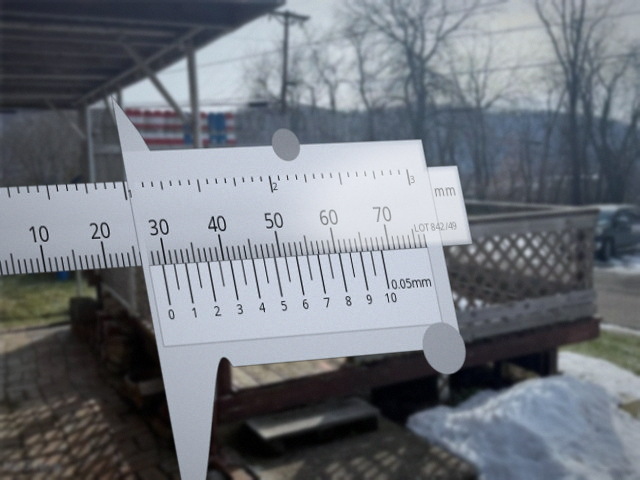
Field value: 29.5 mm
